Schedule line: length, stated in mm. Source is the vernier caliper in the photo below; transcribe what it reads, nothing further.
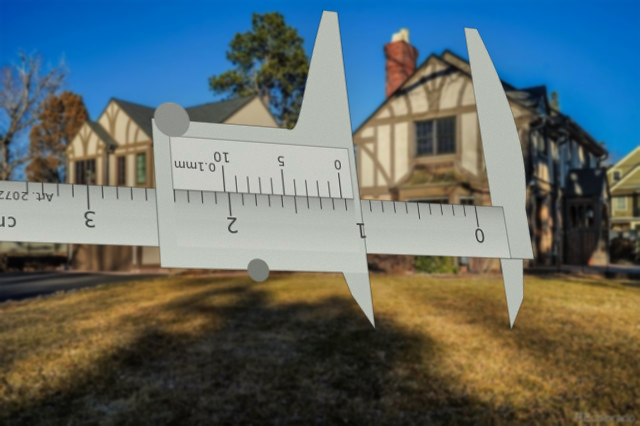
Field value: 11.3 mm
